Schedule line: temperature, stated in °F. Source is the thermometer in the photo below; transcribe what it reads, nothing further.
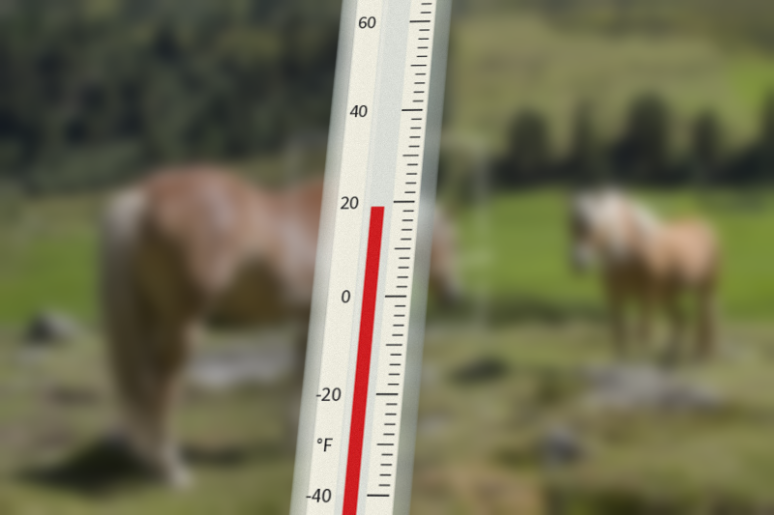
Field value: 19 °F
